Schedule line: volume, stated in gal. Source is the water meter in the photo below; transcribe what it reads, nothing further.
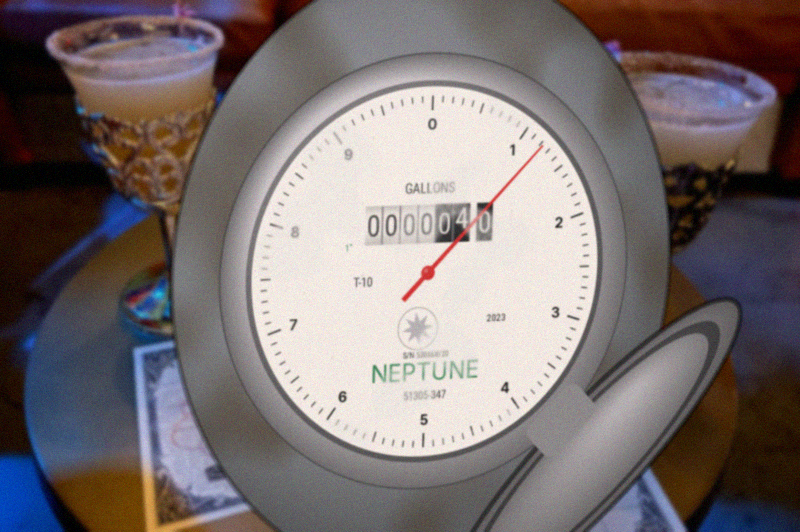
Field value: 41.2 gal
